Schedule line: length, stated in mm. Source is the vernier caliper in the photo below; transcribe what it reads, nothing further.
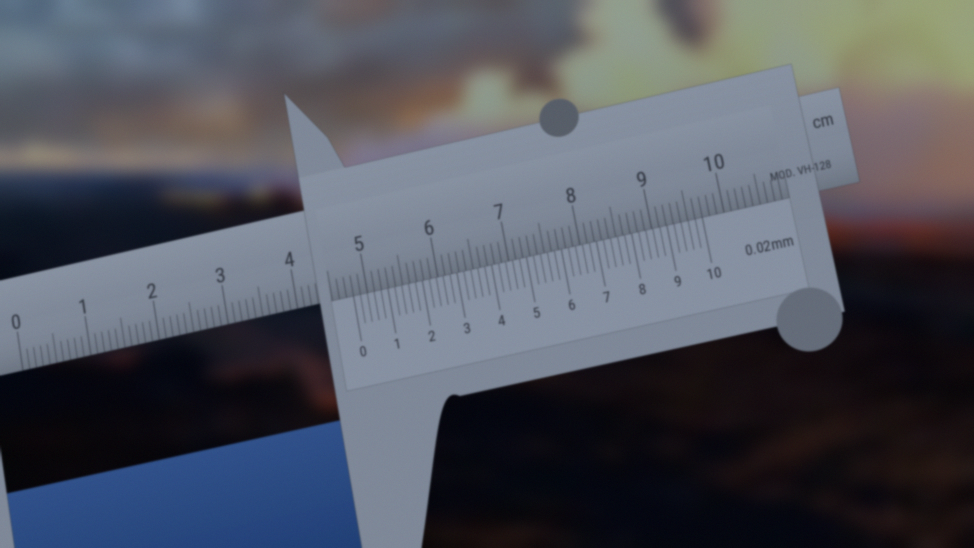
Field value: 48.0 mm
